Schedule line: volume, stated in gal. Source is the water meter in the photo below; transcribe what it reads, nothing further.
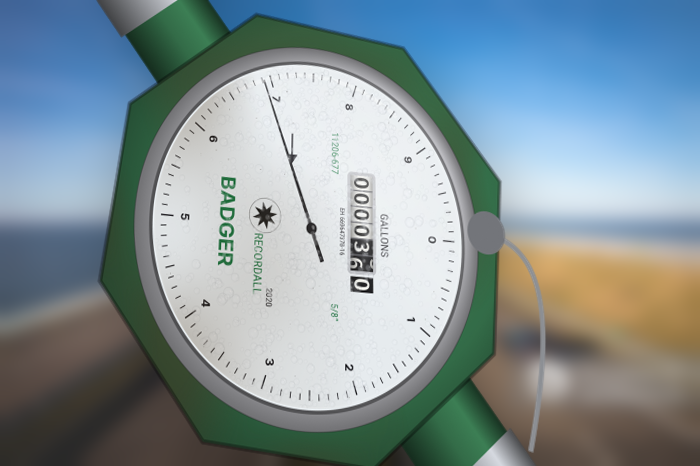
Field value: 356.9 gal
